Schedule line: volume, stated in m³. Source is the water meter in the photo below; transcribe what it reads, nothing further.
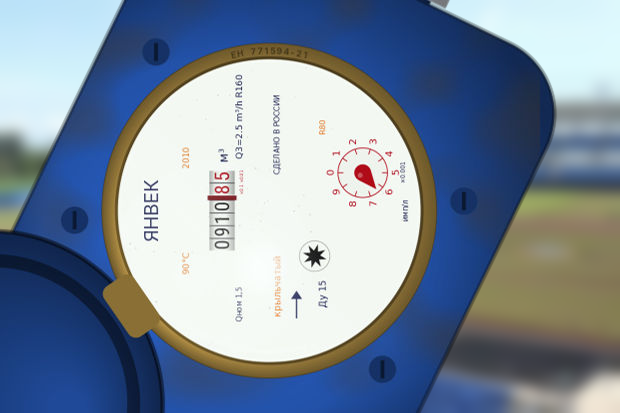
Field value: 910.856 m³
